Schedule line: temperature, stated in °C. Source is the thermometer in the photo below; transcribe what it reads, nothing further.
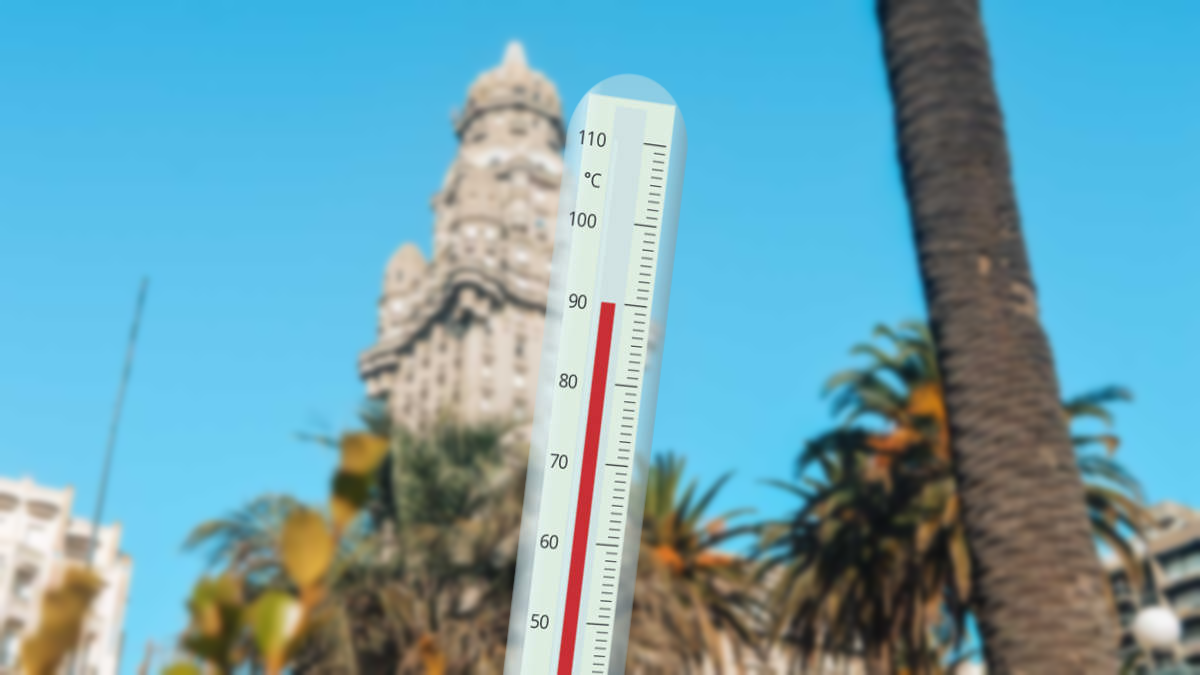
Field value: 90 °C
